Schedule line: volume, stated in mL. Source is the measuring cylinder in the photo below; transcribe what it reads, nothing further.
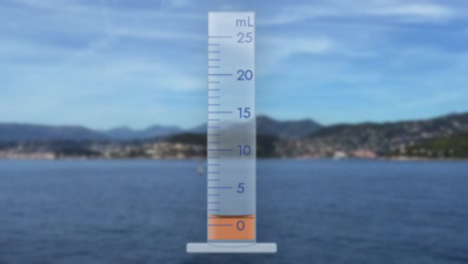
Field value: 1 mL
